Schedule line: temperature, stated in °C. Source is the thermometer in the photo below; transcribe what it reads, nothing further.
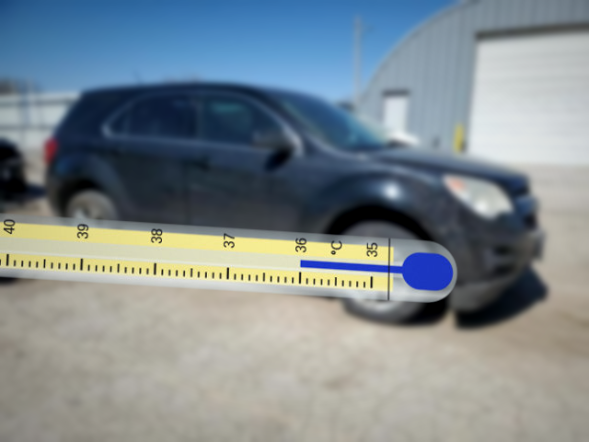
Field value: 36 °C
